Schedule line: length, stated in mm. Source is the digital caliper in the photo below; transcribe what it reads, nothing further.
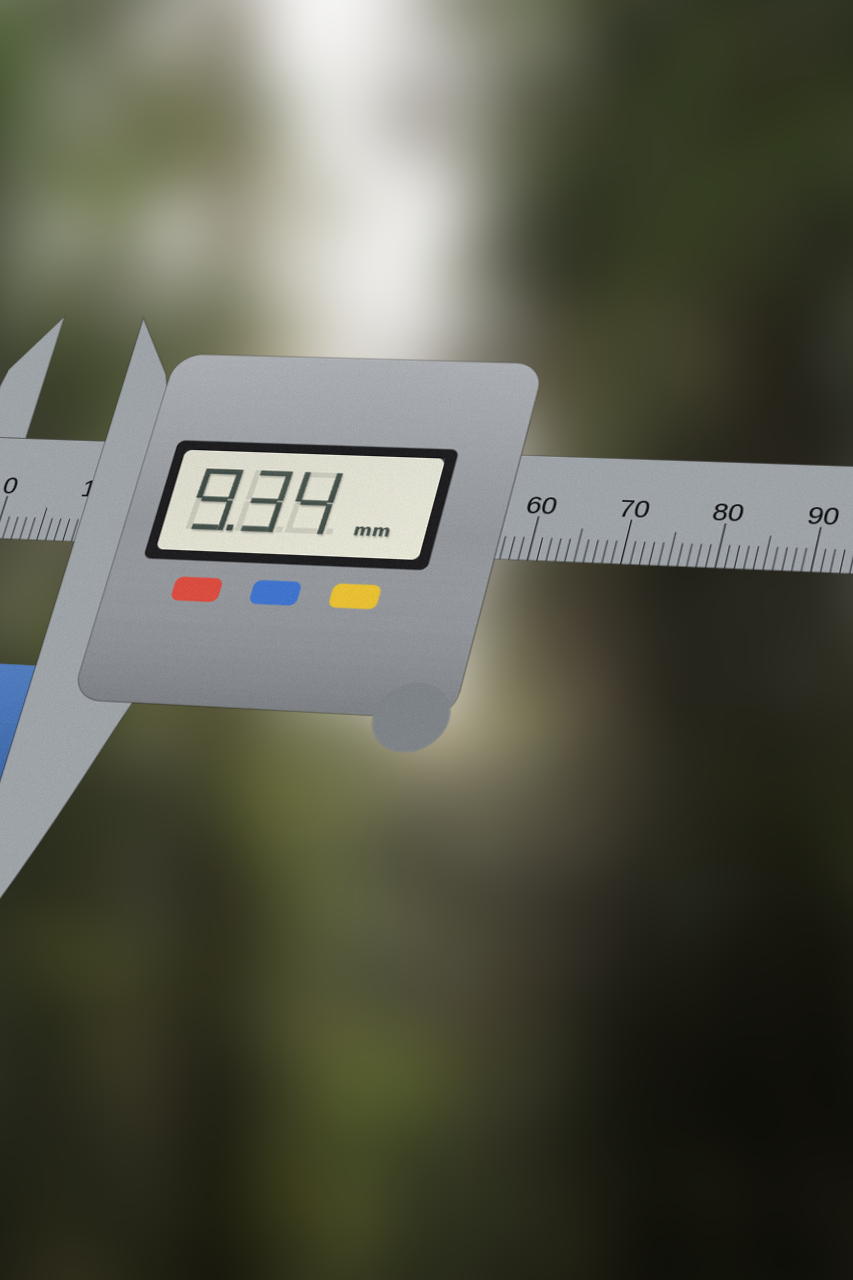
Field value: 9.34 mm
